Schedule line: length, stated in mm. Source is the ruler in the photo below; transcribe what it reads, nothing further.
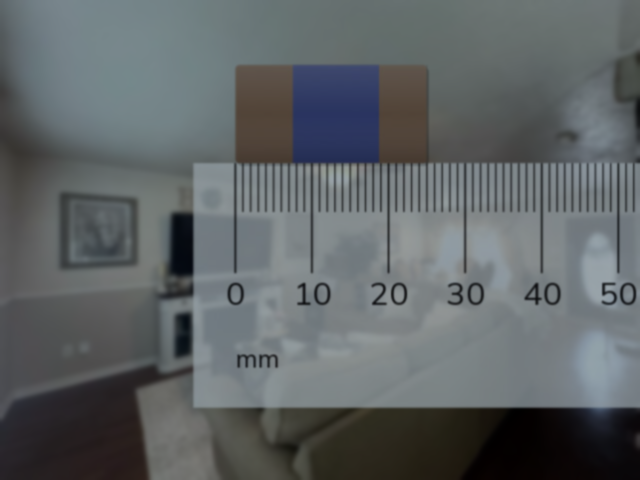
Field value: 25 mm
